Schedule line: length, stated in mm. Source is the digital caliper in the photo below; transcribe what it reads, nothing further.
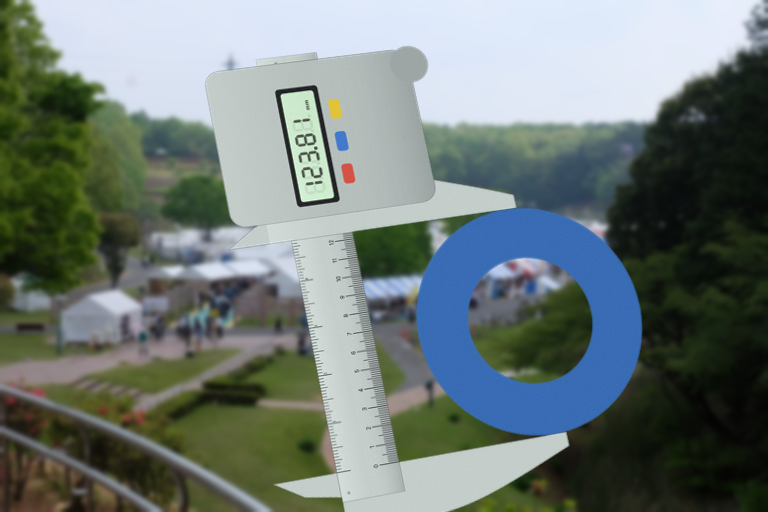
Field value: 123.81 mm
